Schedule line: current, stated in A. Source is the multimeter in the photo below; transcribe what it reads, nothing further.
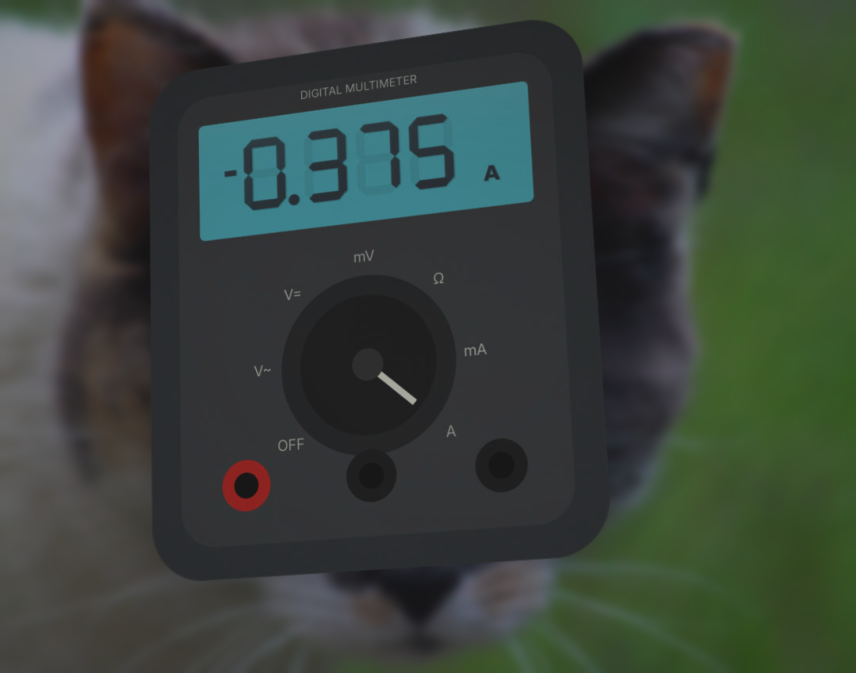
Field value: -0.375 A
